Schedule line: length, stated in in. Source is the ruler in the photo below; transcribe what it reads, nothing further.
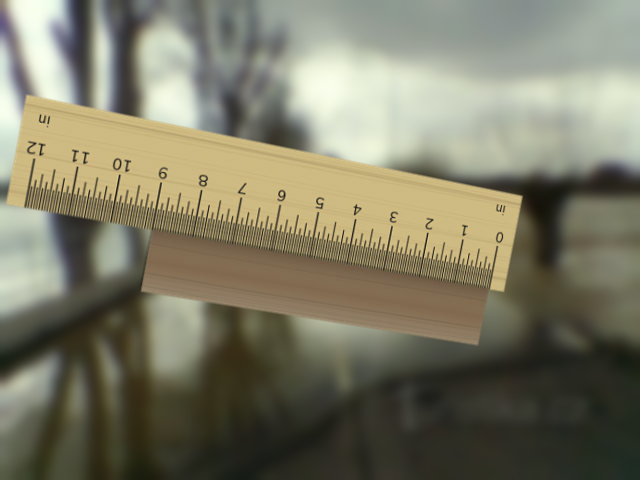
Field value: 9 in
